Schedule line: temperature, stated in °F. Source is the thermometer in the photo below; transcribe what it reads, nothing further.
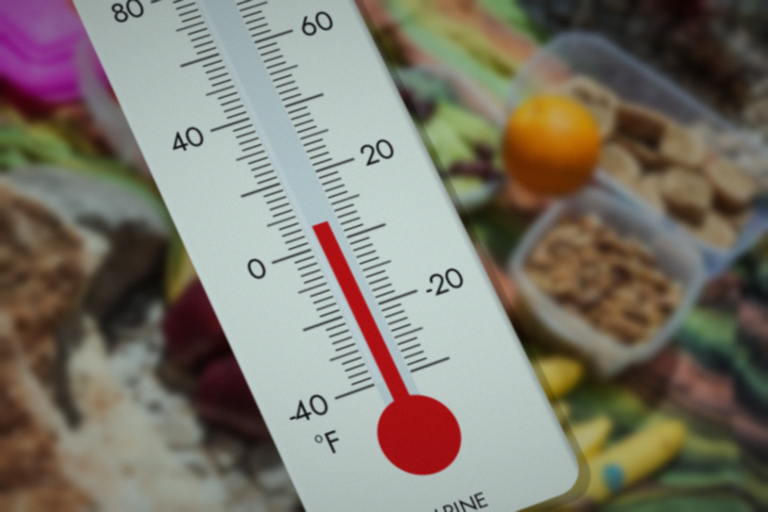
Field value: 6 °F
